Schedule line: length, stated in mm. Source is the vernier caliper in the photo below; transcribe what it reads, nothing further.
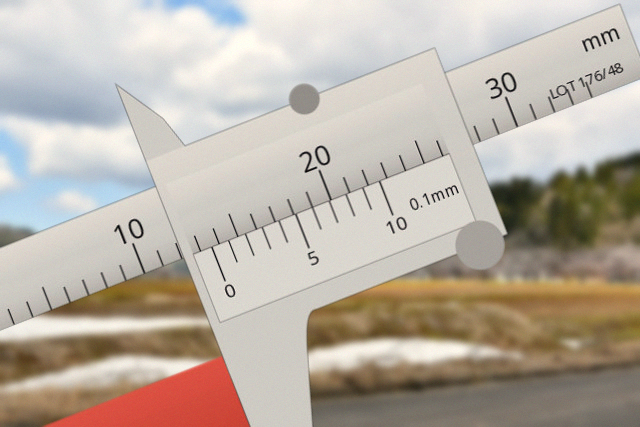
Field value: 13.6 mm
